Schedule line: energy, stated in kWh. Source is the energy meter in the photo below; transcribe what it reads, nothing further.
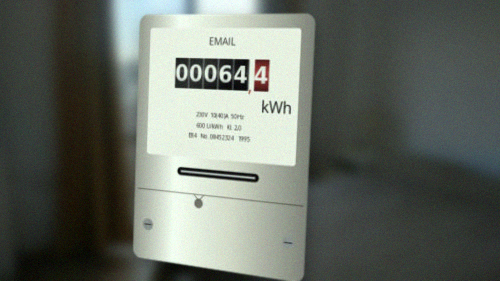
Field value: 64.4 kWh
